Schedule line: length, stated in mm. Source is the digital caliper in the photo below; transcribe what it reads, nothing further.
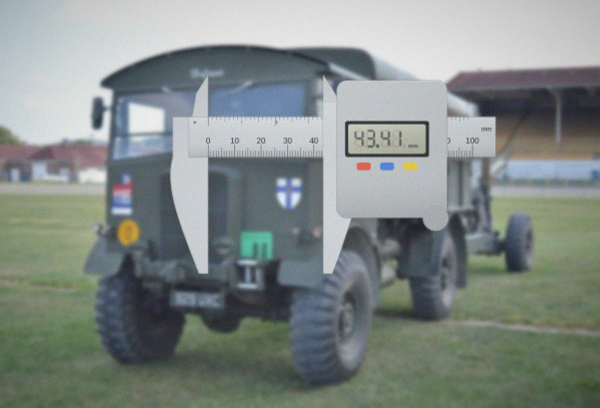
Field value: 43.41 mm
